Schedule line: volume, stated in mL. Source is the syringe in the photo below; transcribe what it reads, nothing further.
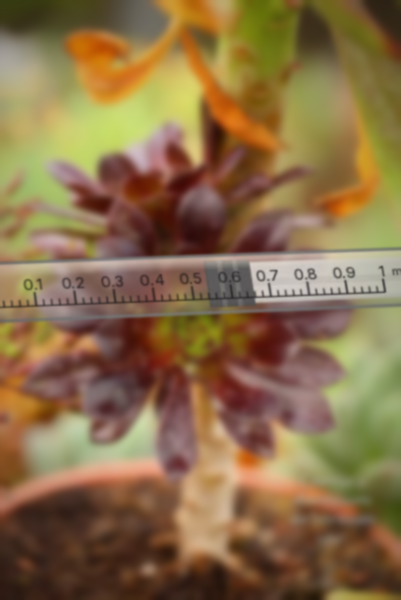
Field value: 0.54 mL
